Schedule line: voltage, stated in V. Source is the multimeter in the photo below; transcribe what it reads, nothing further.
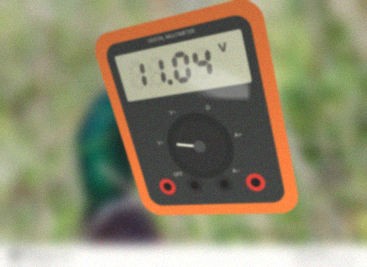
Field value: 11.04 V
